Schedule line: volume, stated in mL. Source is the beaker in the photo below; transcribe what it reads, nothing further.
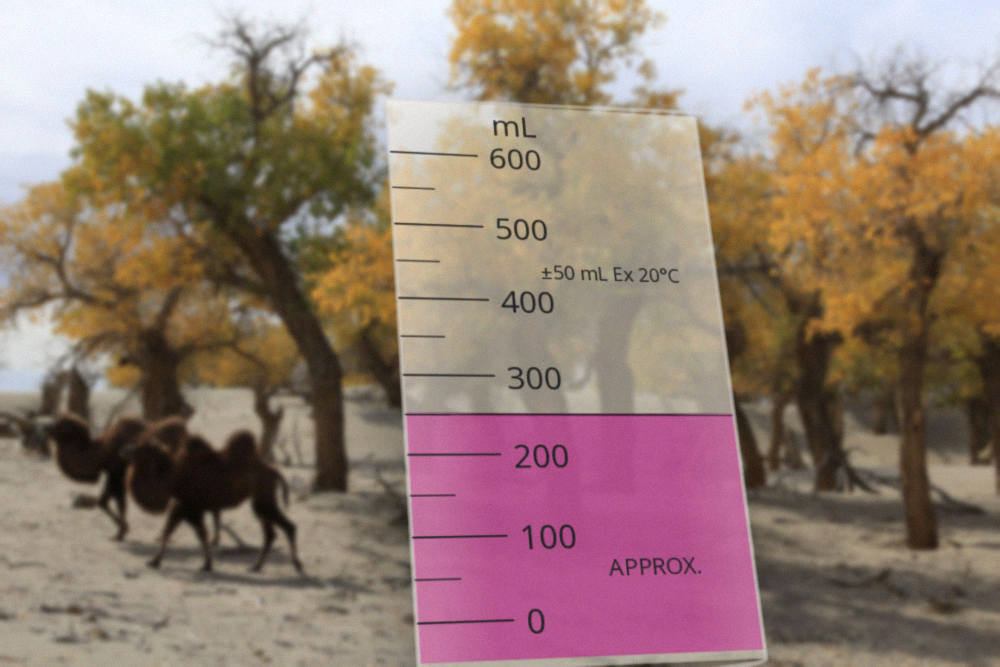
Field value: 250 mL
